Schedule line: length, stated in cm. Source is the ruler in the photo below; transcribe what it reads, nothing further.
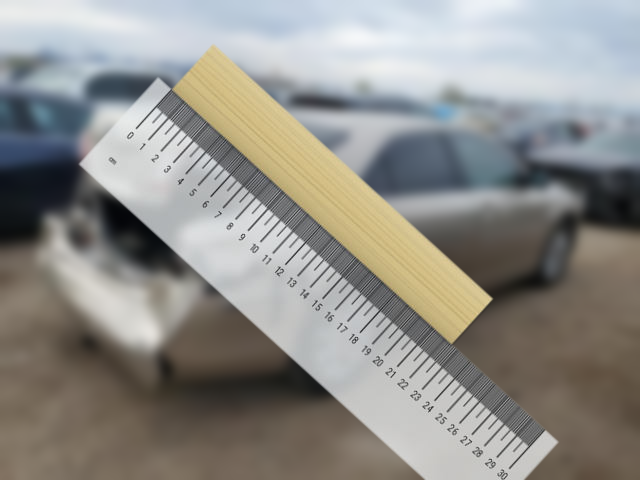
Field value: 22.5 cm
